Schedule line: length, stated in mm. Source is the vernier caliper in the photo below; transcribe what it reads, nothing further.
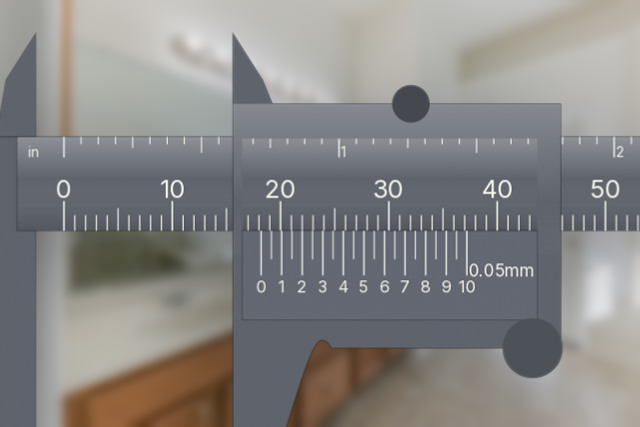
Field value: 18.2 mm
